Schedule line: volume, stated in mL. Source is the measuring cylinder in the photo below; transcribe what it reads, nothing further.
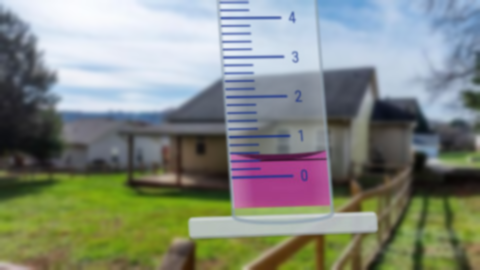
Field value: 0.4 mL
